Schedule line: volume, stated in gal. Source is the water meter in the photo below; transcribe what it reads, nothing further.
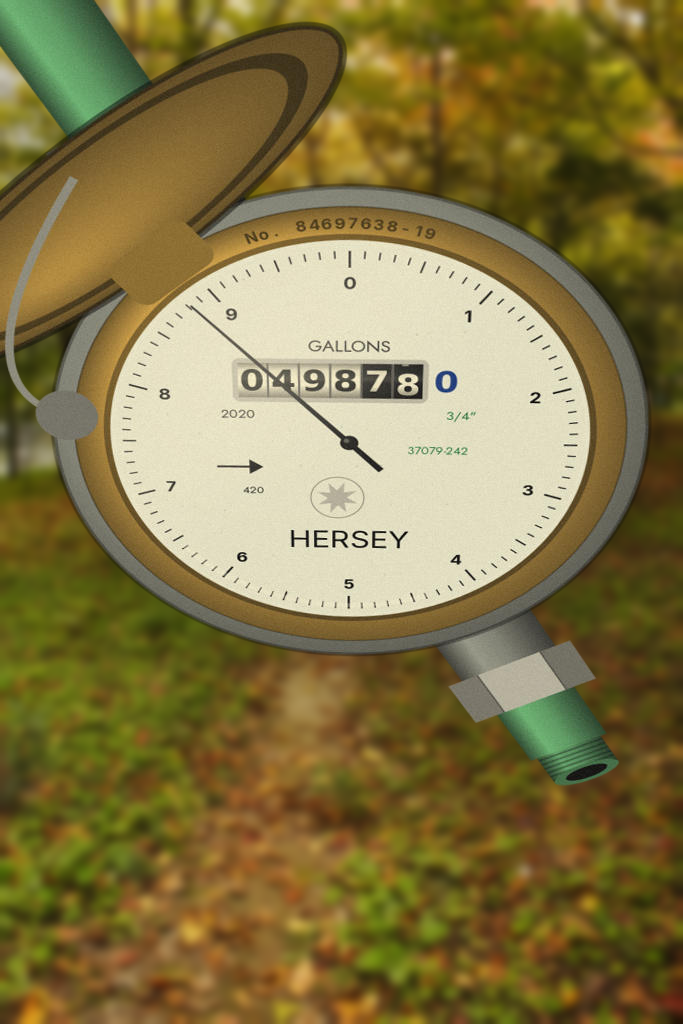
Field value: 498778.8 gal
